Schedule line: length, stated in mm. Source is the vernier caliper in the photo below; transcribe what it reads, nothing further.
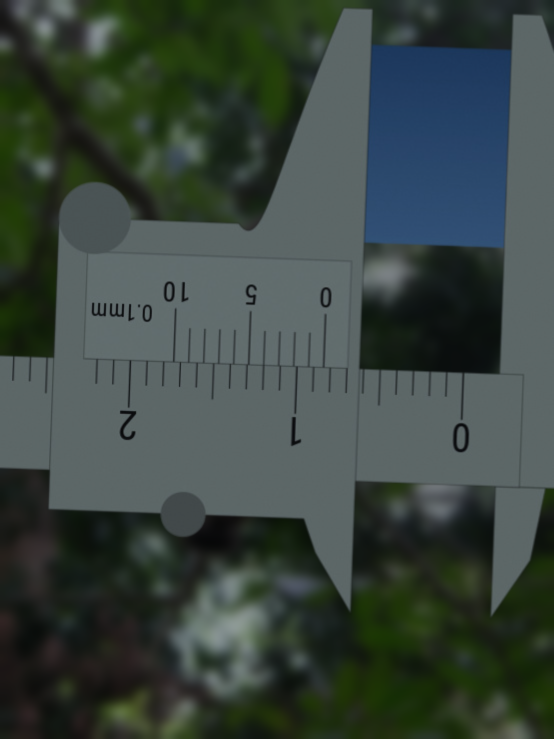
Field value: 8.4 mm
